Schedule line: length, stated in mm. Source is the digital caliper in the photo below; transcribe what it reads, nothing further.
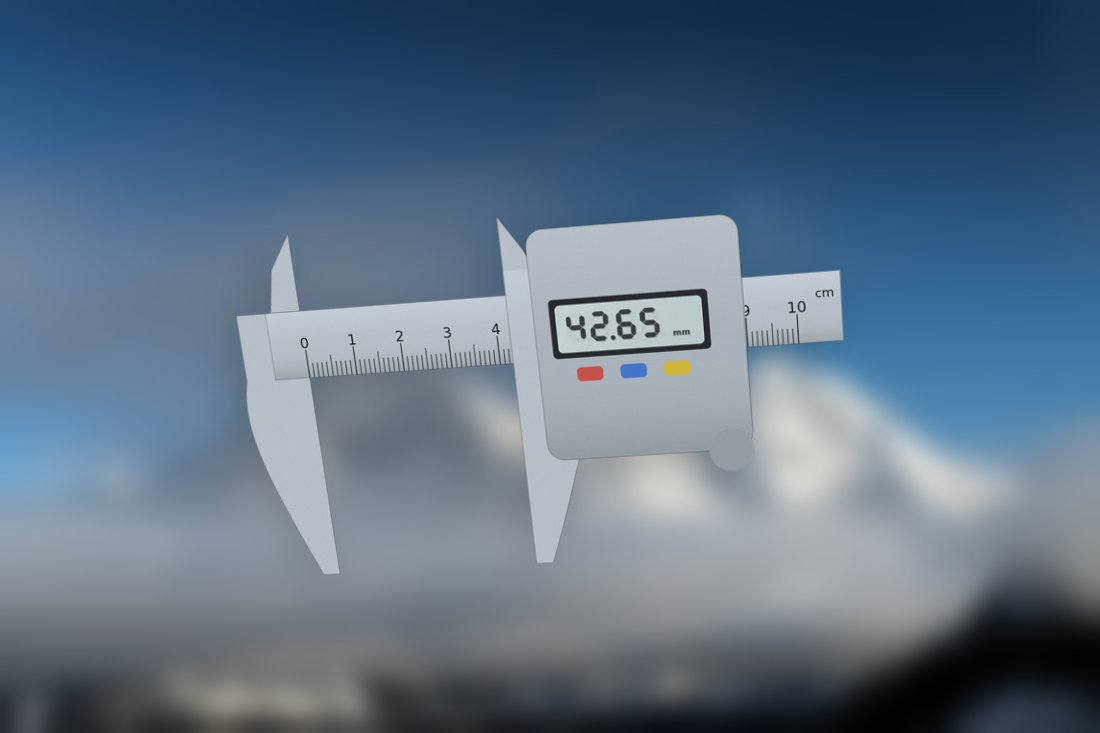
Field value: 42.65 mm
